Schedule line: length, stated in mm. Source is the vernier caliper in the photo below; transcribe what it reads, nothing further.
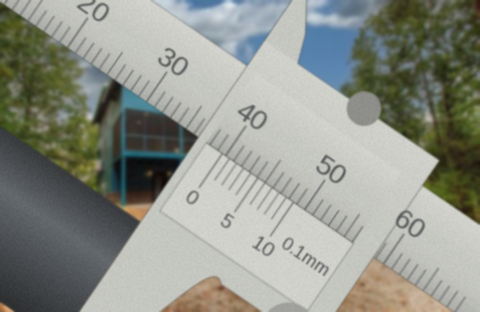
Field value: 39.6 mm
